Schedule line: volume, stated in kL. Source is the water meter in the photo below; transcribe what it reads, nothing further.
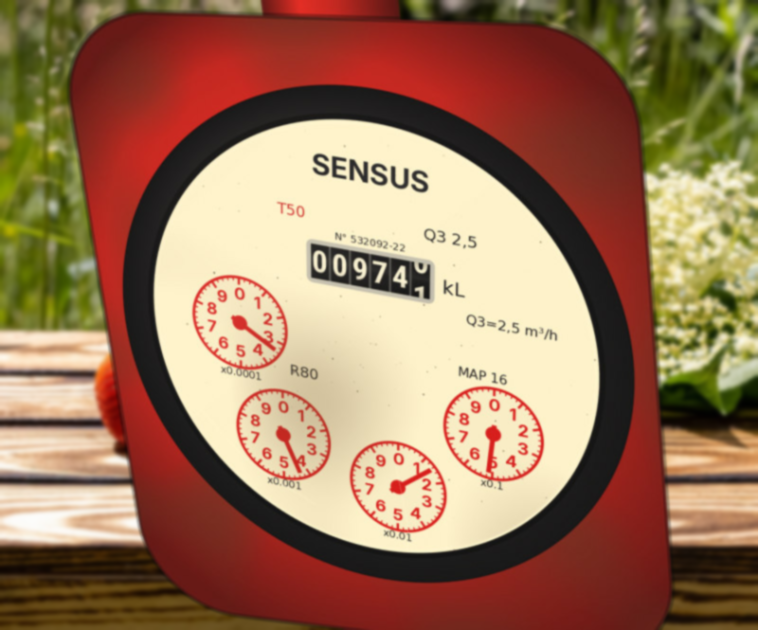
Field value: 9740.5143 kL
